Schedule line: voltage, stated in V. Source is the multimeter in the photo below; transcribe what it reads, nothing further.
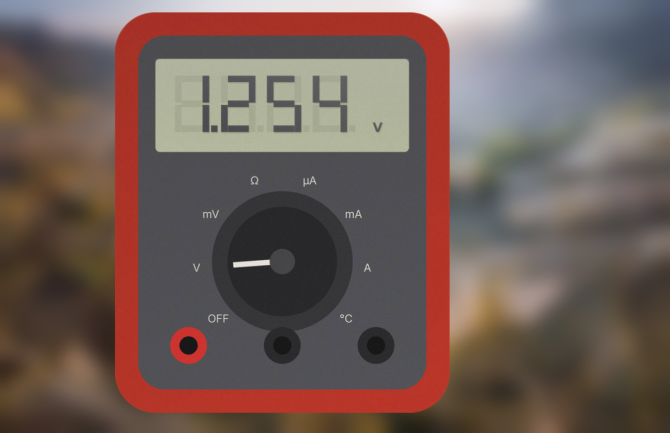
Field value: 1.254 V
